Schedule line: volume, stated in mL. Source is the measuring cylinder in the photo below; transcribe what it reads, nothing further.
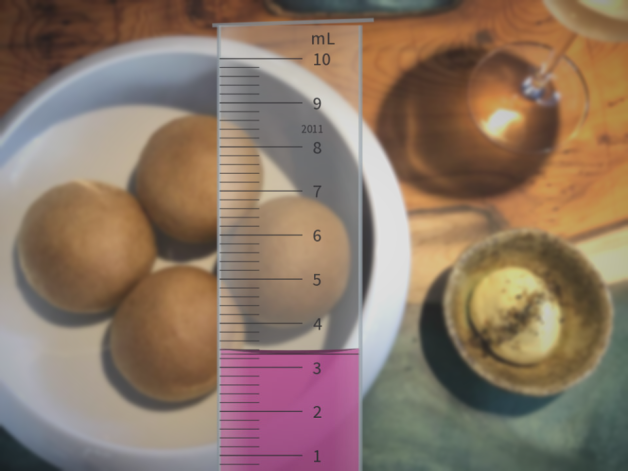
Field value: 3.3 mL
